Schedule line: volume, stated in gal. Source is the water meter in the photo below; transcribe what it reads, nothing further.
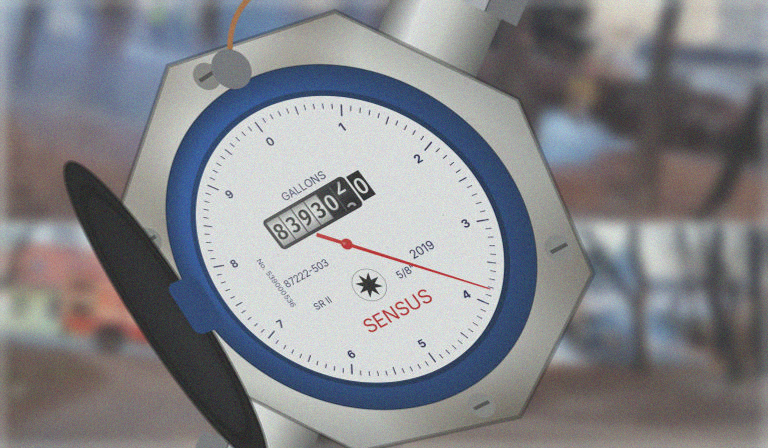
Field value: 8393023.8 gal
